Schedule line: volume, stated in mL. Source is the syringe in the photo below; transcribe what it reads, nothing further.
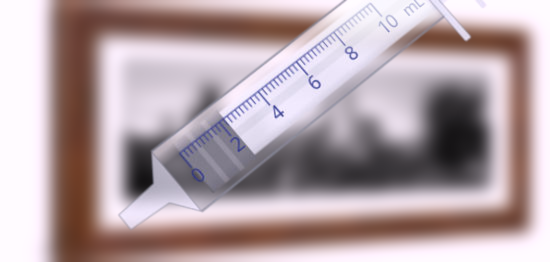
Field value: 0 mL
